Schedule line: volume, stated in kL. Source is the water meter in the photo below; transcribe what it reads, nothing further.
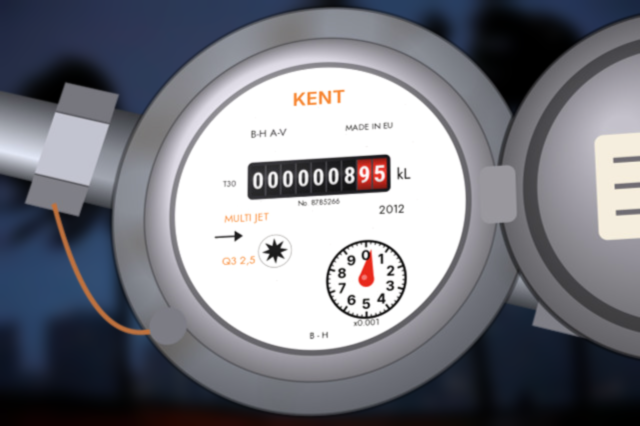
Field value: 8.950 kL
